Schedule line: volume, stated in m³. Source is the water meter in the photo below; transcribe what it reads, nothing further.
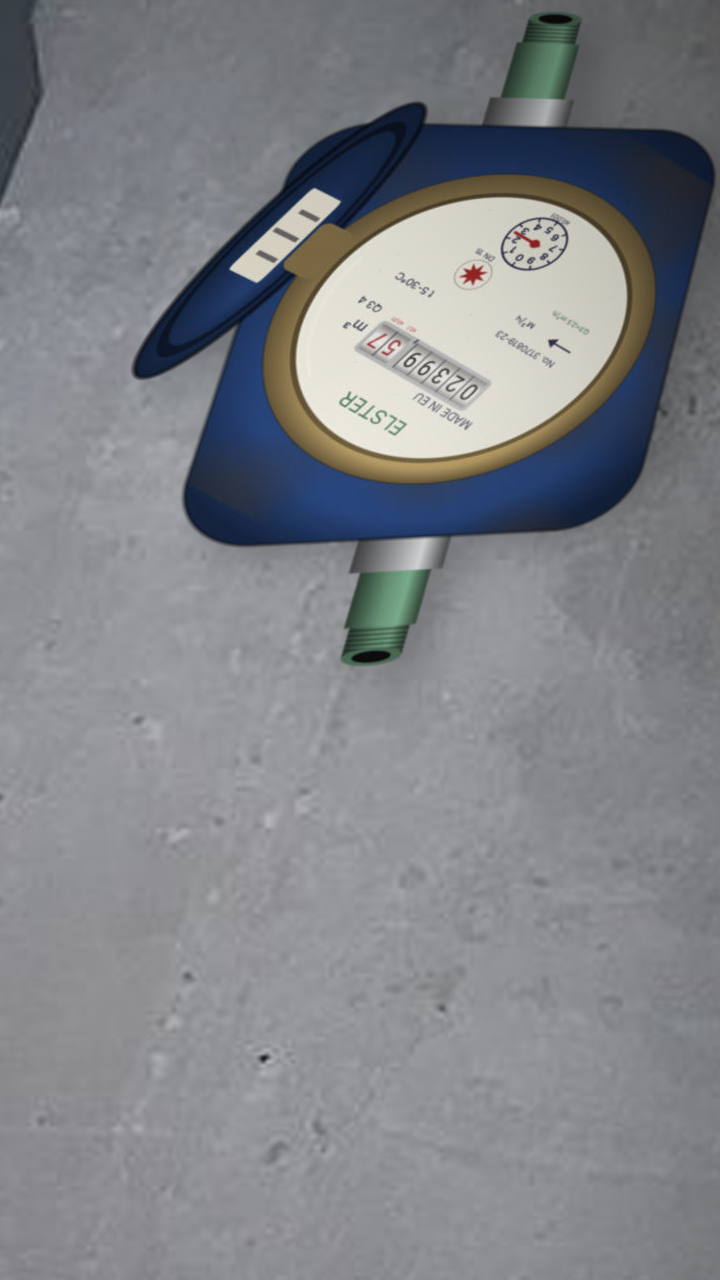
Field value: 2399.572 m³
